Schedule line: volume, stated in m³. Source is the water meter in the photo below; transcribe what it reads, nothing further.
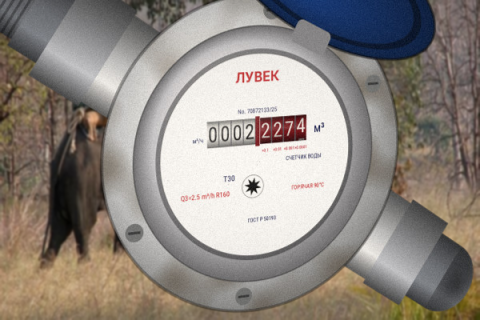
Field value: 2.2274 m³
